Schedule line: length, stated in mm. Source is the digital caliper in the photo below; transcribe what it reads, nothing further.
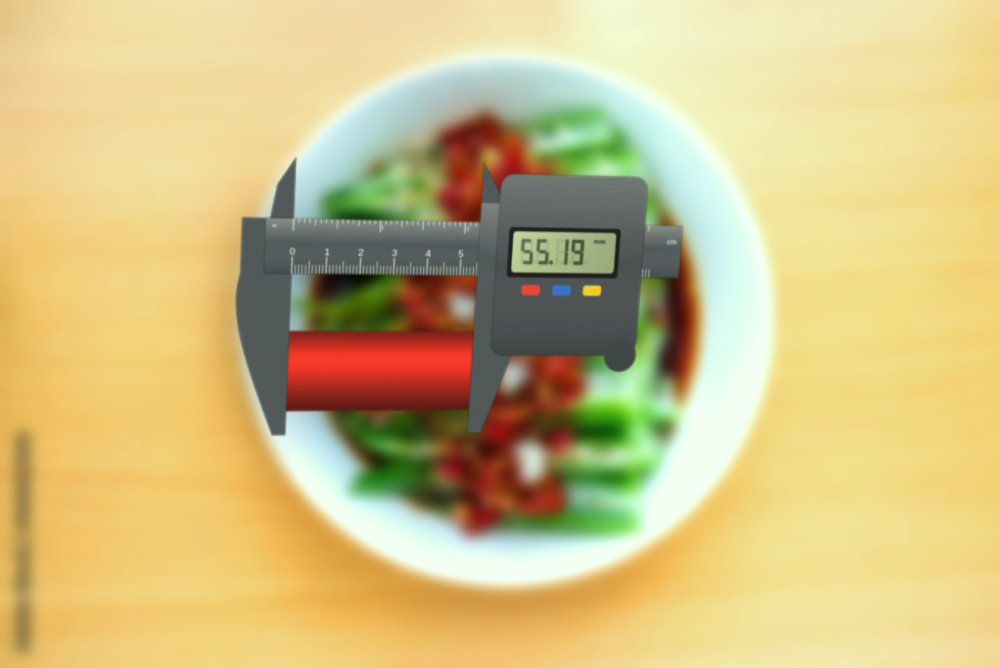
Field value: 55.19 mm
